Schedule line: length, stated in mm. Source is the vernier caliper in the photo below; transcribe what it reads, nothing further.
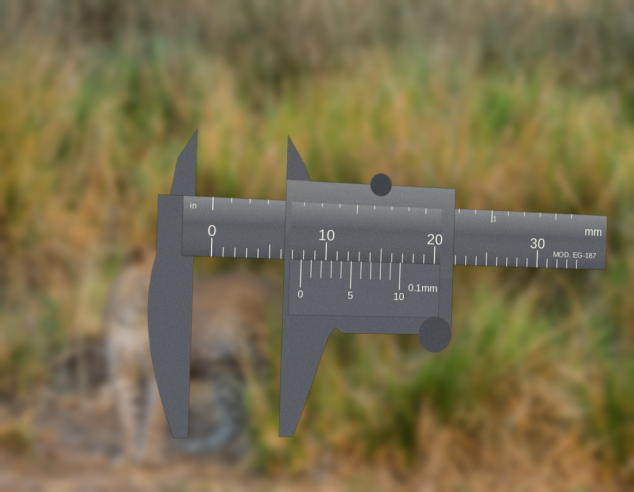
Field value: 7.8 mm
